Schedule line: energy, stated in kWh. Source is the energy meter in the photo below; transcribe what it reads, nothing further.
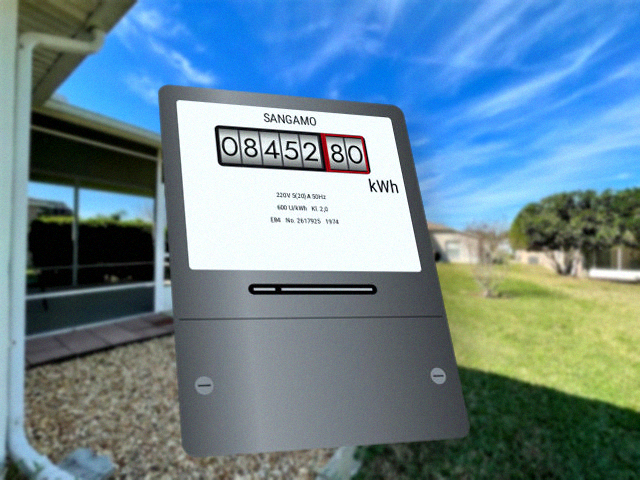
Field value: 8452.80 kWh
